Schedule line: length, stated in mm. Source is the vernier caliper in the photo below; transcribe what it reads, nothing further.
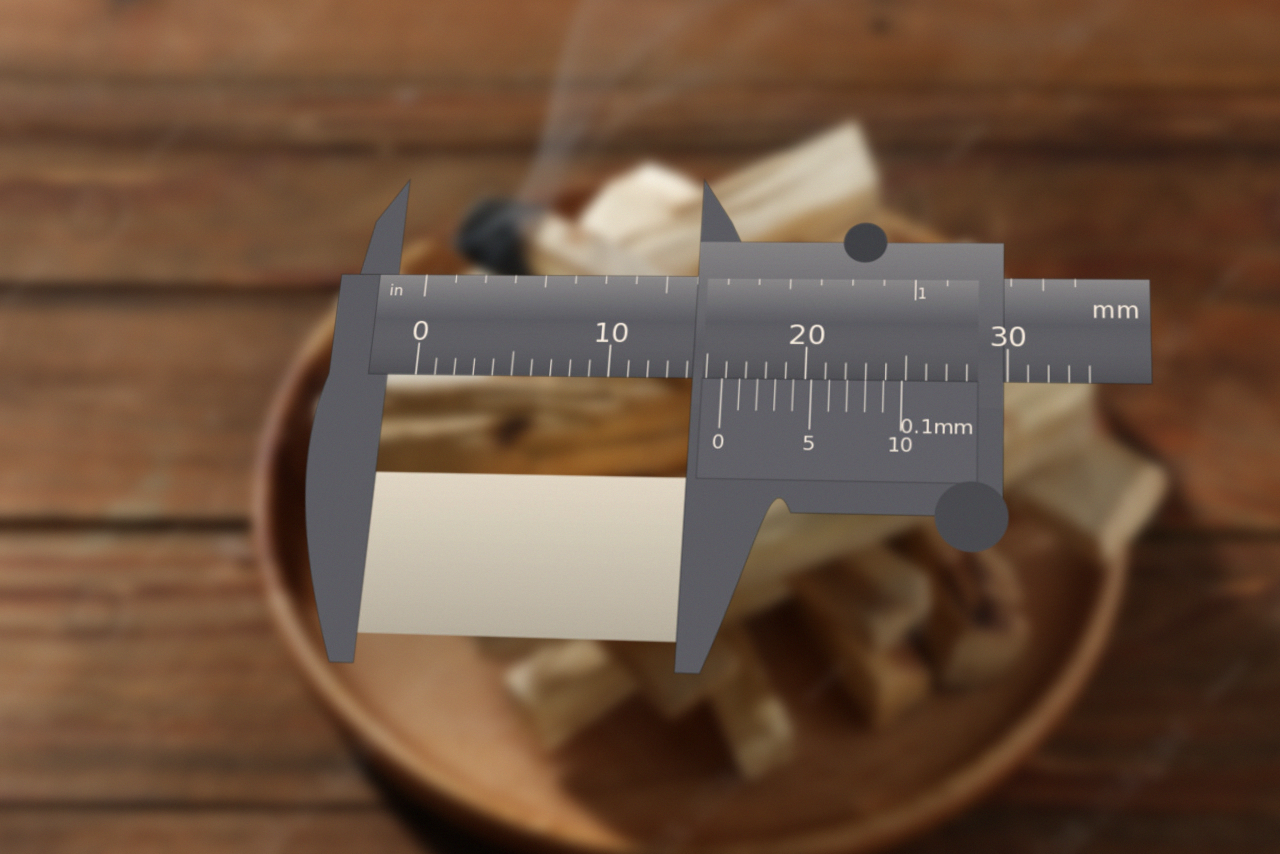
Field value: 15.8 mm
